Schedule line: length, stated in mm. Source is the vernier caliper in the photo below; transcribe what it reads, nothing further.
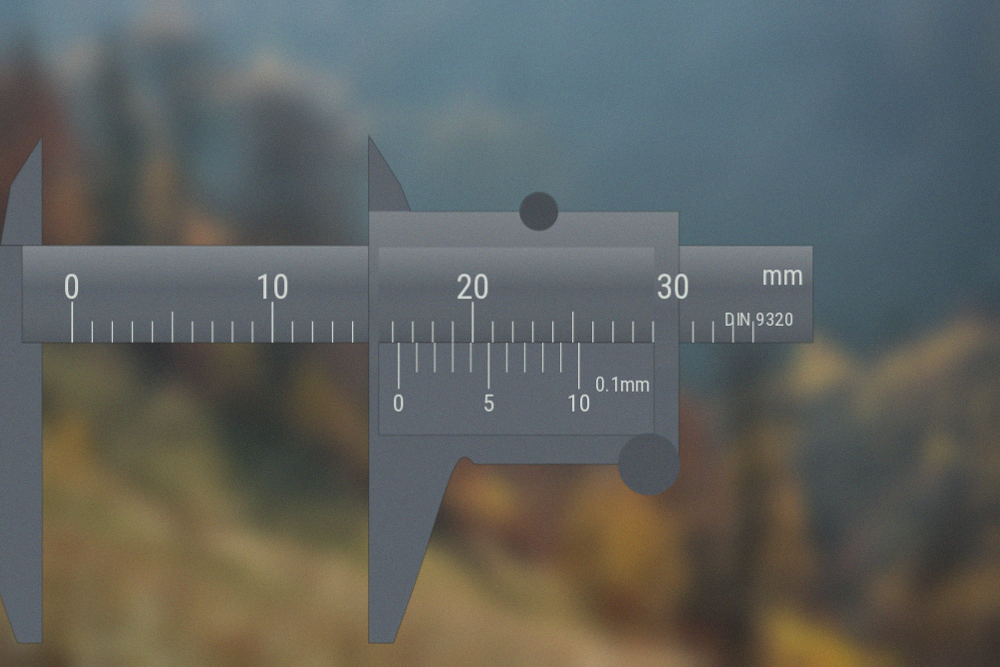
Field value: 16.3 mm
